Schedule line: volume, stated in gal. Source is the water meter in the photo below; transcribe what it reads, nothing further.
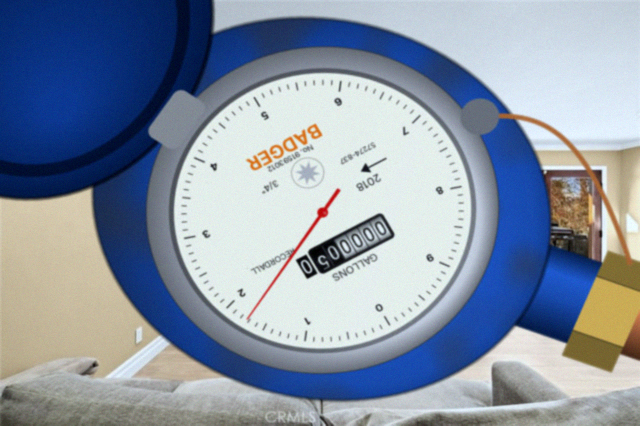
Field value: 51.7 gal
